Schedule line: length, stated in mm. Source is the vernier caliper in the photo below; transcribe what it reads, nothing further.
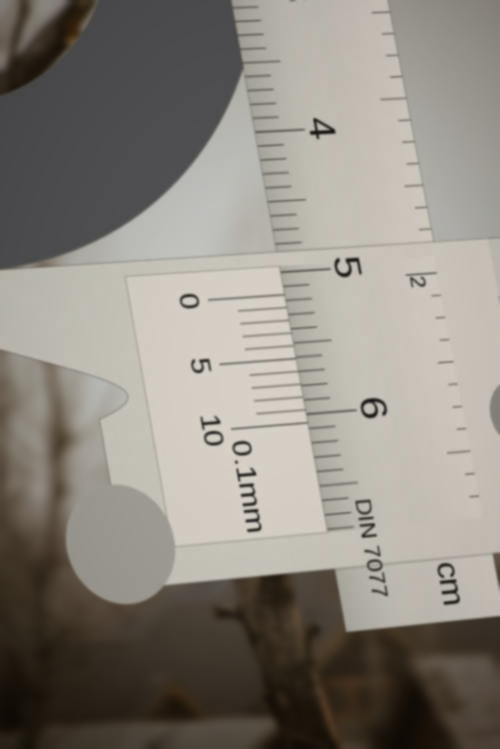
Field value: 51.6 mm
